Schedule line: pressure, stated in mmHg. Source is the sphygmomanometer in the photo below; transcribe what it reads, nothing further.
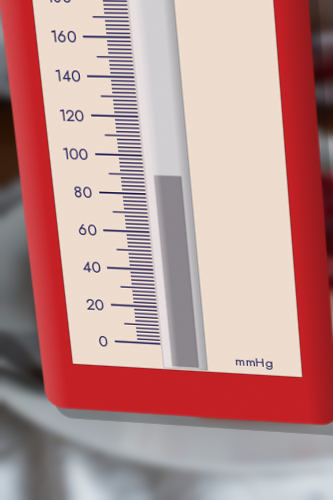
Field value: 90 mmHg
